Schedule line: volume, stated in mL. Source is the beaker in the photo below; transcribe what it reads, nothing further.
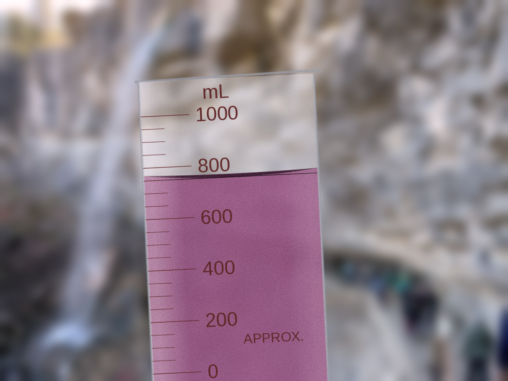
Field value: 750 mL
